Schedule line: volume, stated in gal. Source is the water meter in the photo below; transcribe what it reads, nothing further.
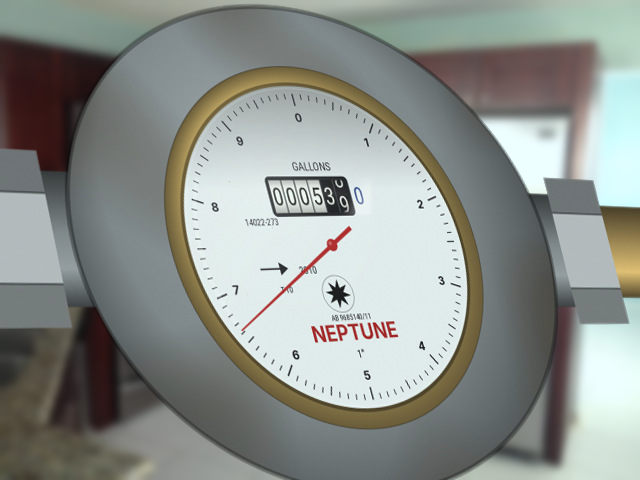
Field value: 5386.6 gal
